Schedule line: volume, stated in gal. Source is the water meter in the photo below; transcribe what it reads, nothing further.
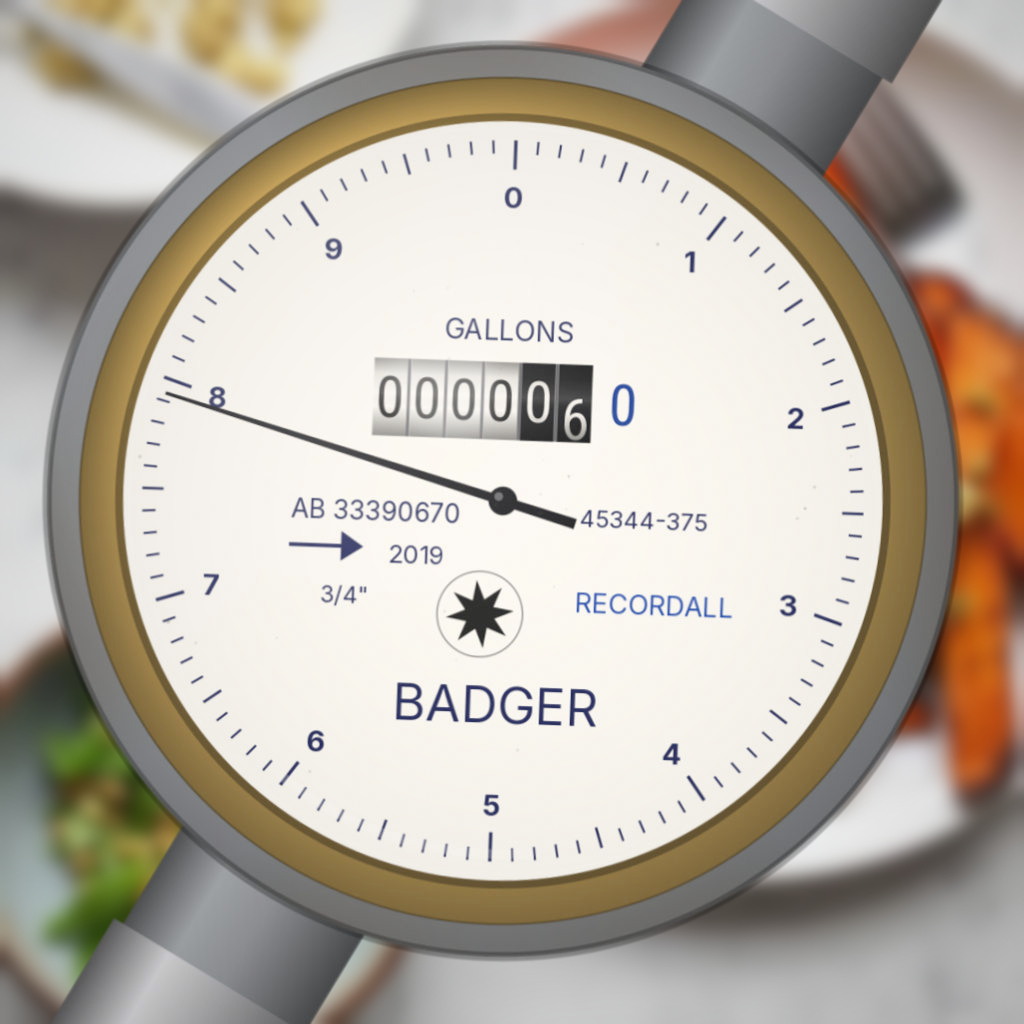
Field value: 57.9 gal
